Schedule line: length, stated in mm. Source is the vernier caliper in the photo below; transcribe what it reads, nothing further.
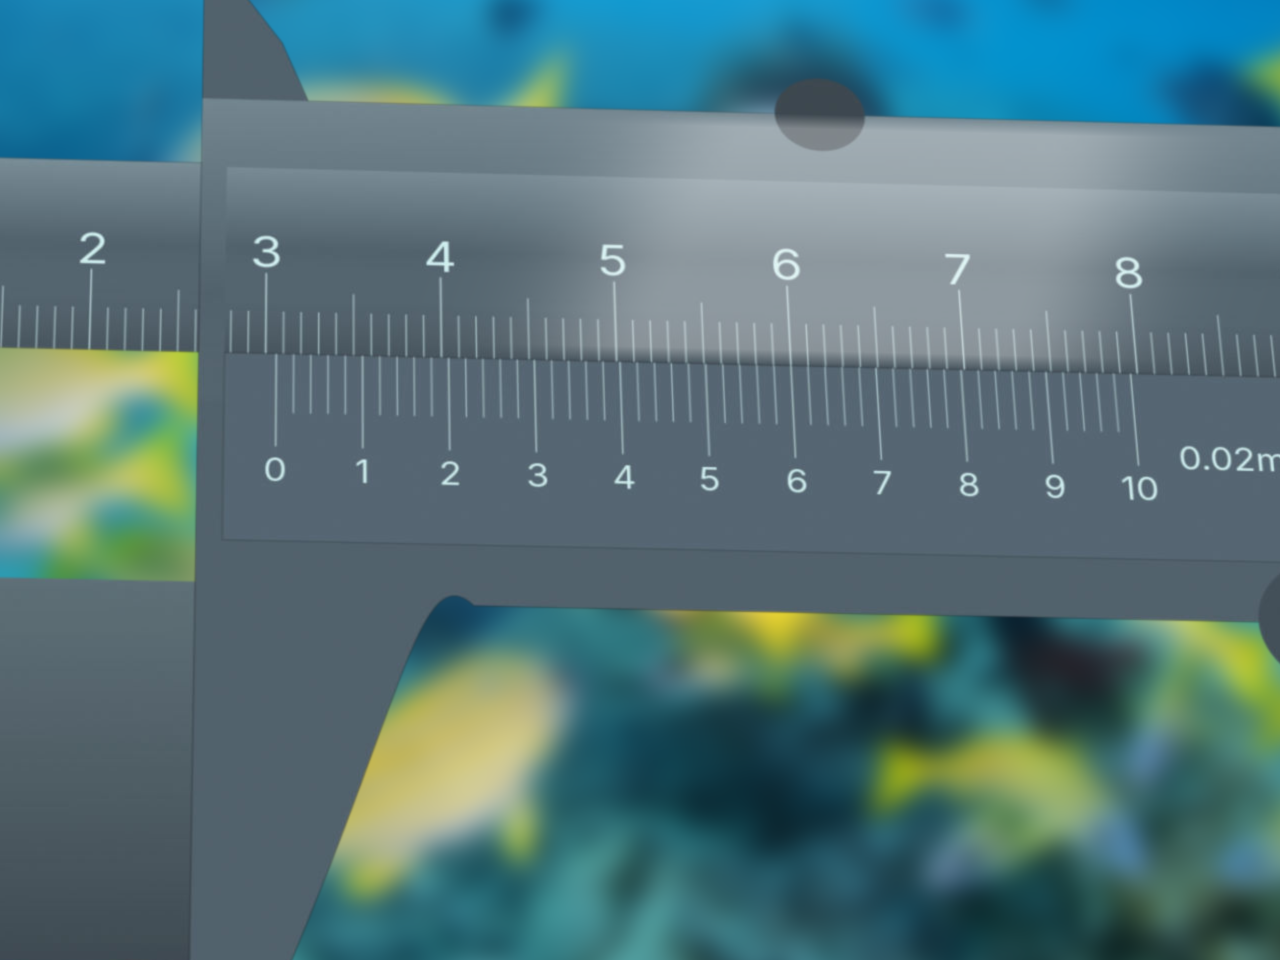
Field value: 30.6 mm
